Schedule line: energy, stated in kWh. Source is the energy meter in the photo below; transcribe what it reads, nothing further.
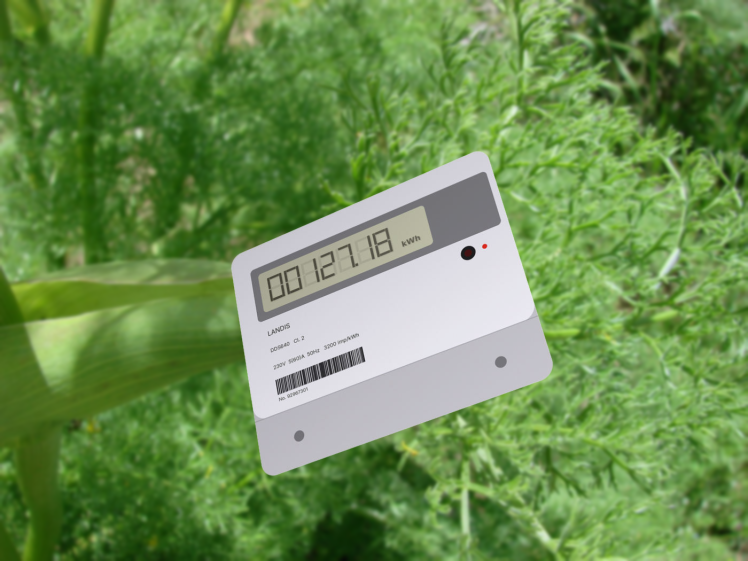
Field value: 127.18 kWh
